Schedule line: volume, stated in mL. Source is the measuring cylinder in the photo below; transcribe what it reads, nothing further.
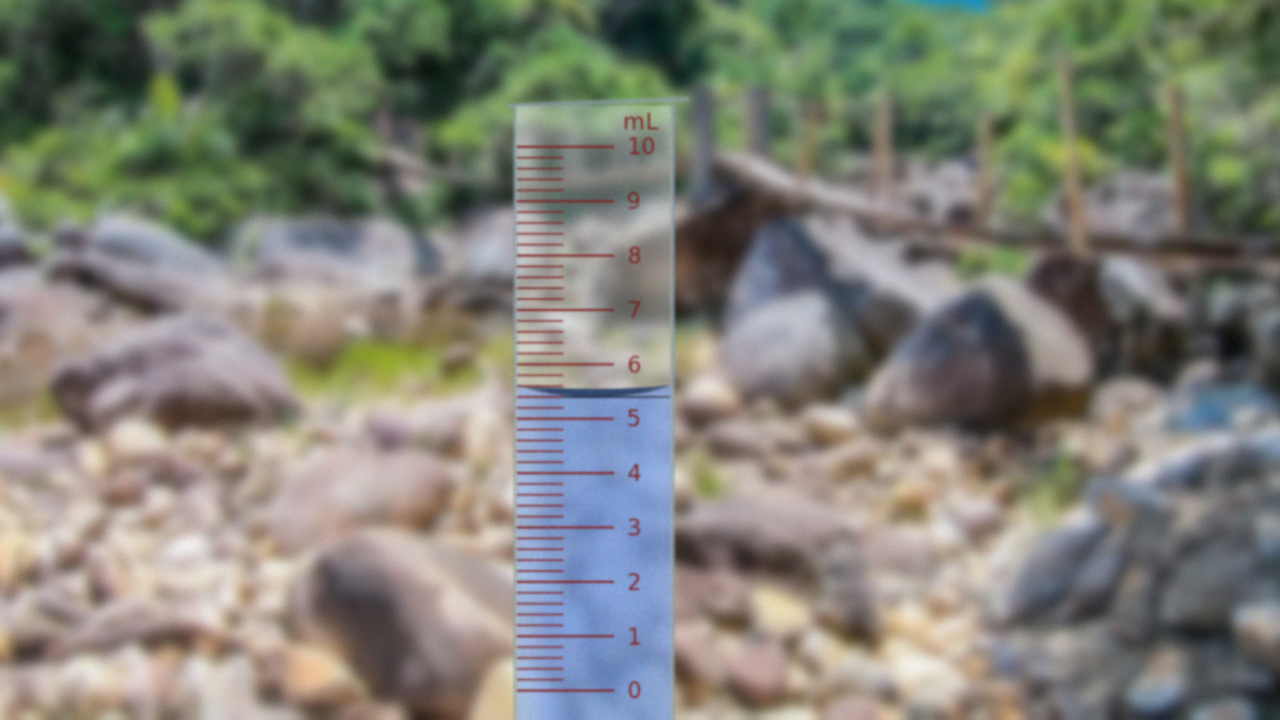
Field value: 5.4 mL
